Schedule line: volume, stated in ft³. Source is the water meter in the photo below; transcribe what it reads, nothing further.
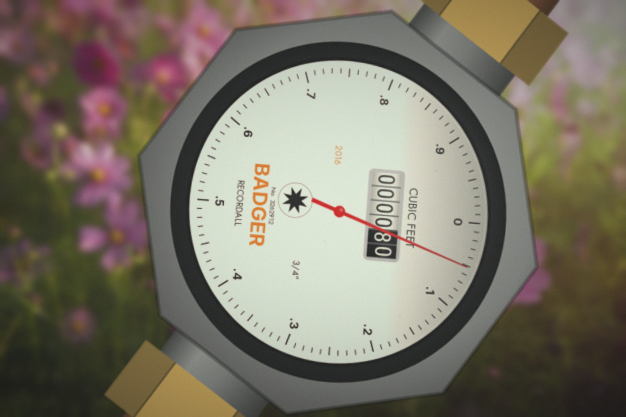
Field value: 80.05 ft³
